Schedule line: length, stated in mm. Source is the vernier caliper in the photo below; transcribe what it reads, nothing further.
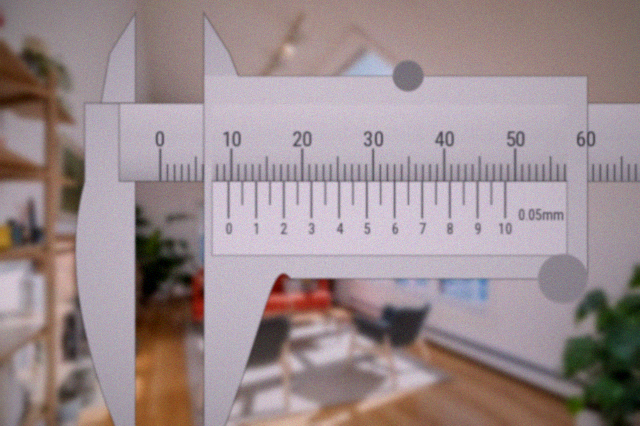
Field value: 9.6 mm
